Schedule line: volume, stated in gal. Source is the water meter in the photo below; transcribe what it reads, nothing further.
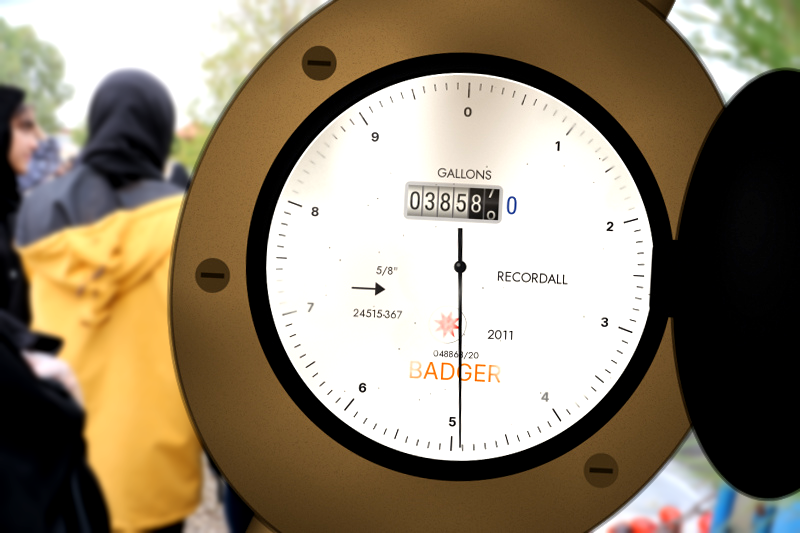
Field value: 385874.9 gal
